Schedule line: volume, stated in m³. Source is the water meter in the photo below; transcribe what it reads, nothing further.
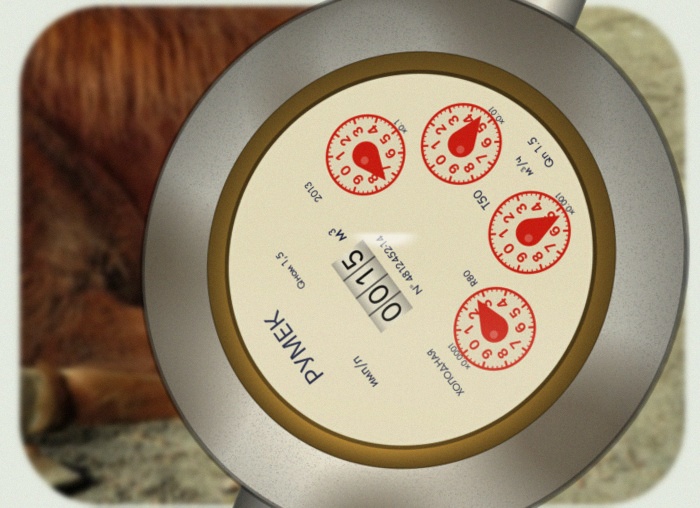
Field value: 15.7452 m³
